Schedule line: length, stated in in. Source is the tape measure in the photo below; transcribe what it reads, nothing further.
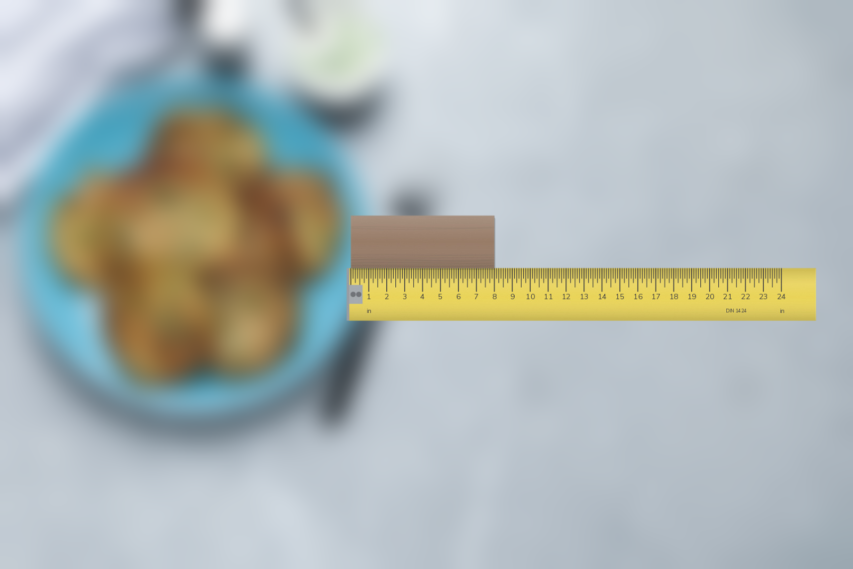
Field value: 8 in
